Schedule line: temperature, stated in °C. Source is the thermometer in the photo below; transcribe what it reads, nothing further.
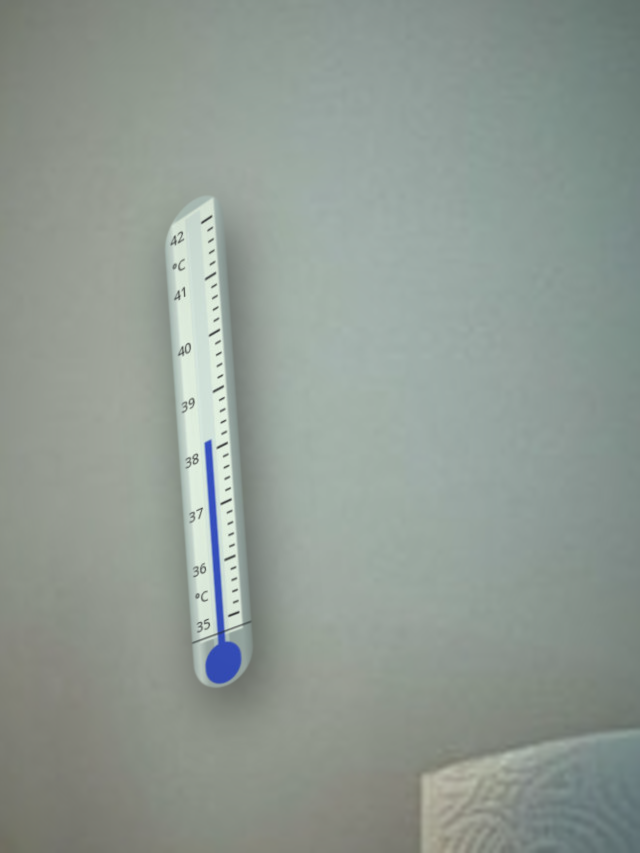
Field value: 38.2 °C
